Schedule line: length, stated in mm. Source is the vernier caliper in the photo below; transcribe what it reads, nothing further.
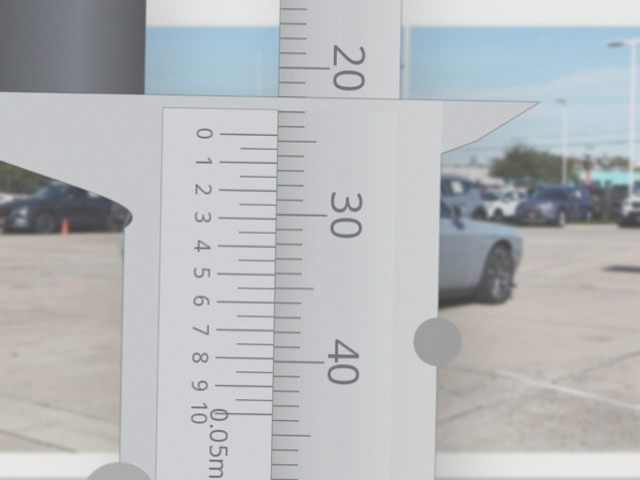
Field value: 24.6 mm
